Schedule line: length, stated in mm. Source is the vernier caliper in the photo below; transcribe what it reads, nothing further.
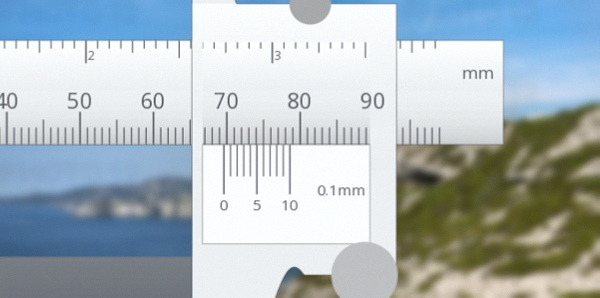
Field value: 69.6 mm
